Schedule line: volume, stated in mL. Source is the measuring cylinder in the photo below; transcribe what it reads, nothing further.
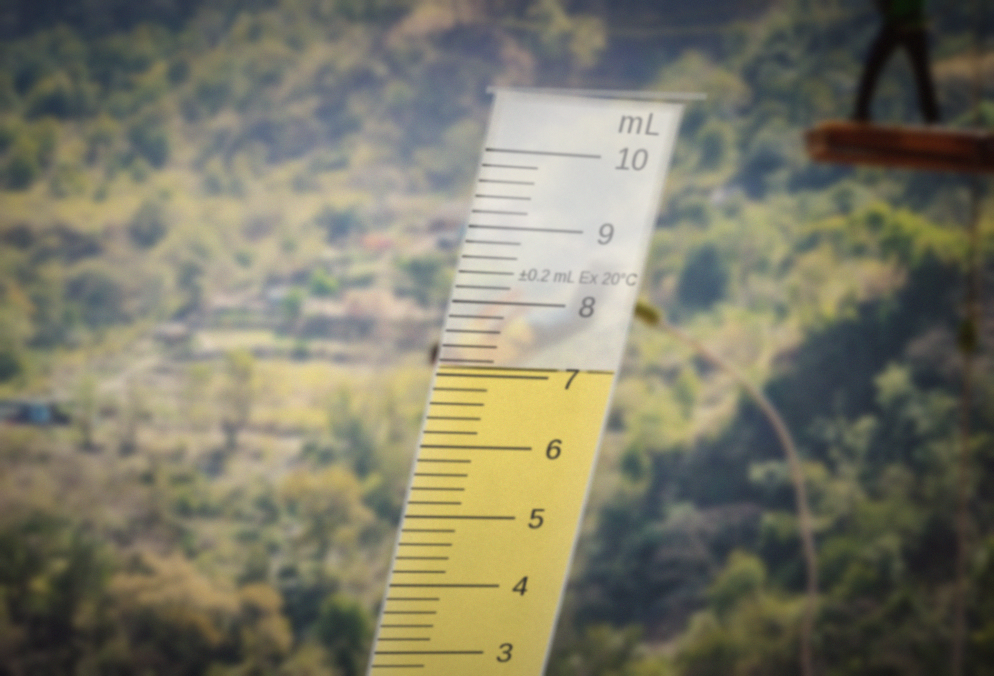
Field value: 7.1 mL
